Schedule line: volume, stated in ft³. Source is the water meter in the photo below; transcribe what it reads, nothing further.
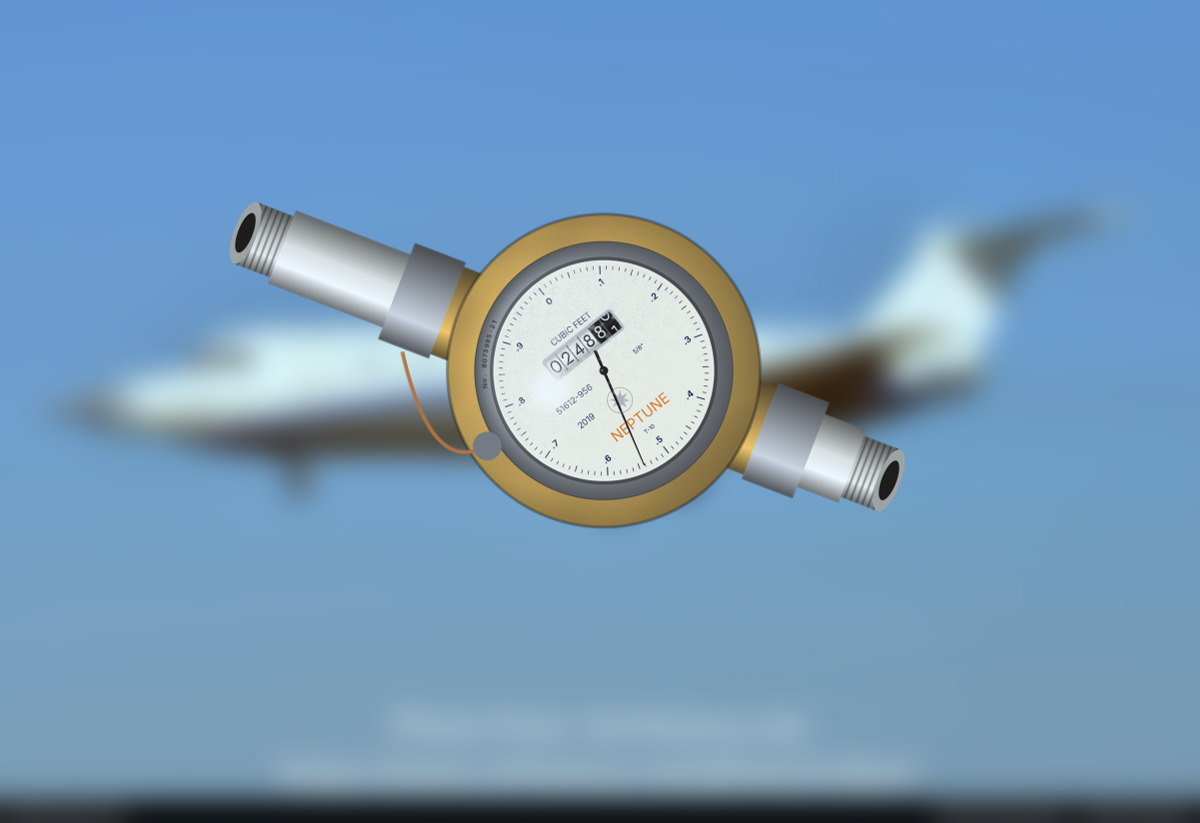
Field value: 24880.54 ft³
